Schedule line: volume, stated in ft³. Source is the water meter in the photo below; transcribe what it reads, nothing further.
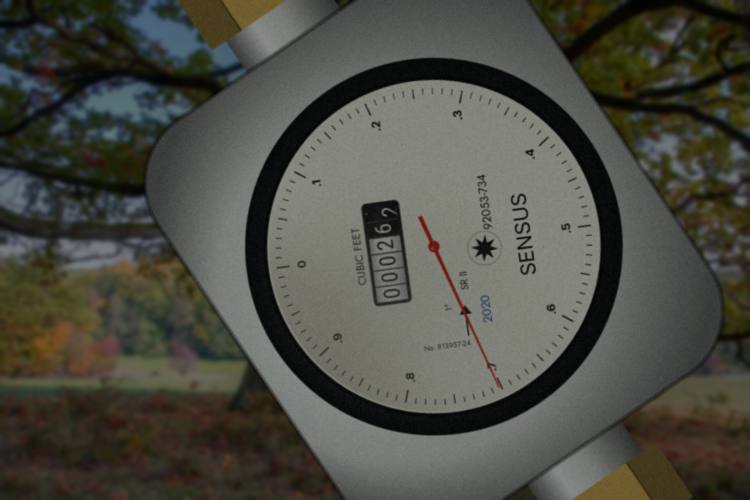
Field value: 261.70 ft³
